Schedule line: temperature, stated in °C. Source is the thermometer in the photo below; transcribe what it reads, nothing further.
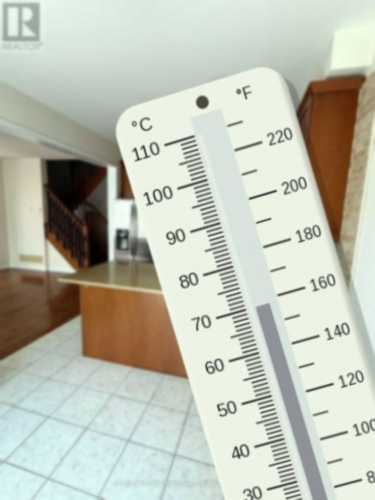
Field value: 70 °C
